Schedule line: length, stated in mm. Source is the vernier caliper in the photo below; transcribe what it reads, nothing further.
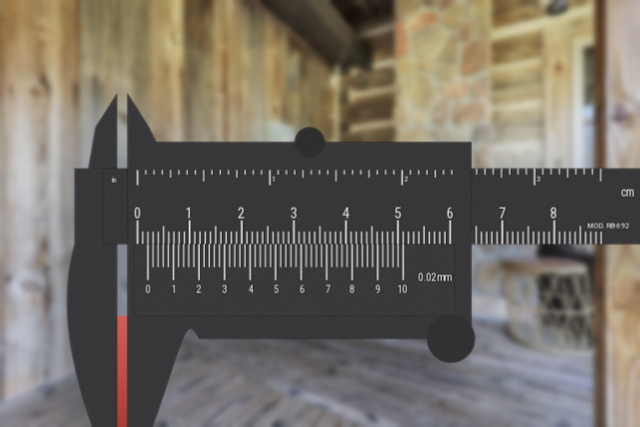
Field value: 2.0 mm
